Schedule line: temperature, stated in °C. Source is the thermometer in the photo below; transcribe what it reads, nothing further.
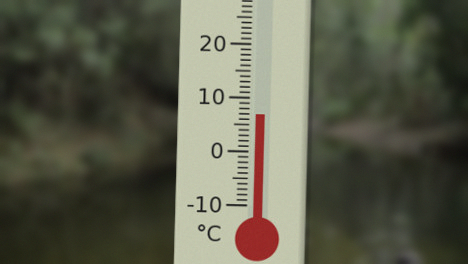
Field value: 7 °C
